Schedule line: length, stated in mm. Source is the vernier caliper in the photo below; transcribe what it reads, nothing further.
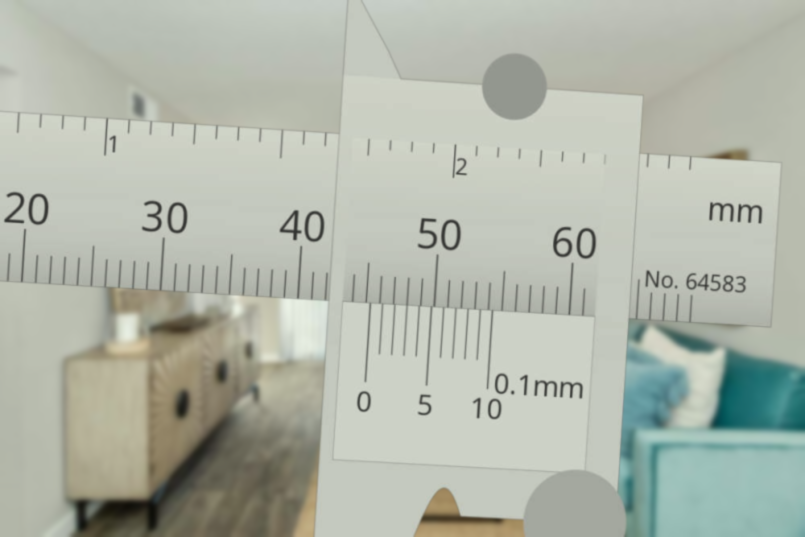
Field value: 45.3 mm
